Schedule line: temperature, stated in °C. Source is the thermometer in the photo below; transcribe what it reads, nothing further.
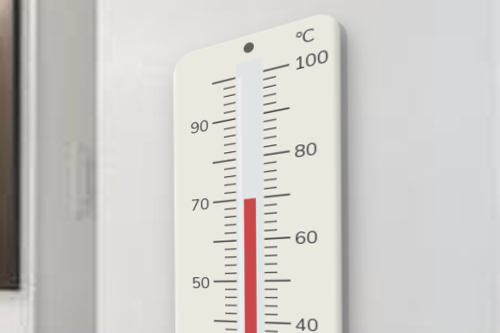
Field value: 70 °C
